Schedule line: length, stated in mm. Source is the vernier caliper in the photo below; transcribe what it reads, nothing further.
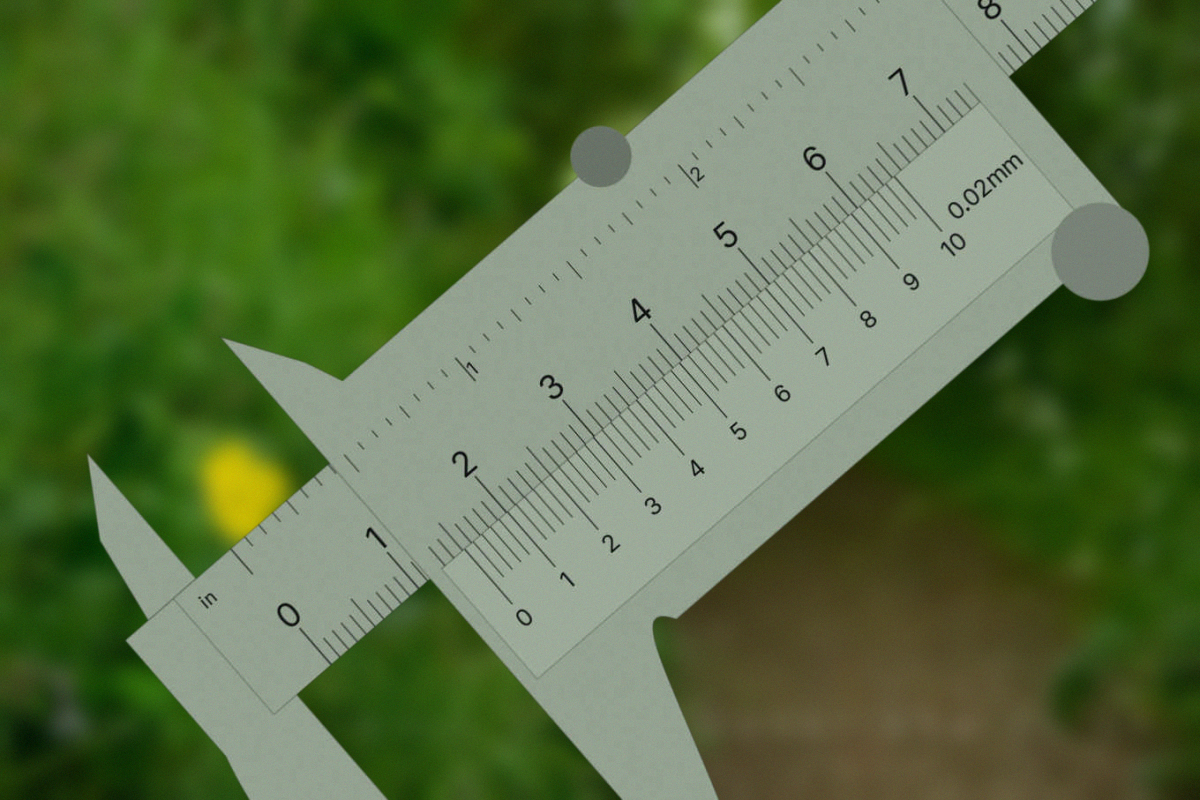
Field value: 15.2 mm
